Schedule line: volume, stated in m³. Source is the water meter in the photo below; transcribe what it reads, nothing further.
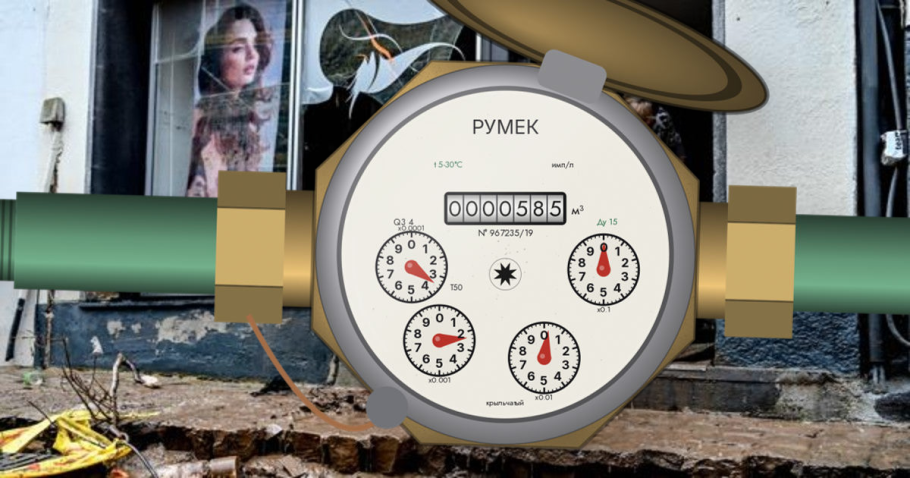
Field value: 585.0023 m³
